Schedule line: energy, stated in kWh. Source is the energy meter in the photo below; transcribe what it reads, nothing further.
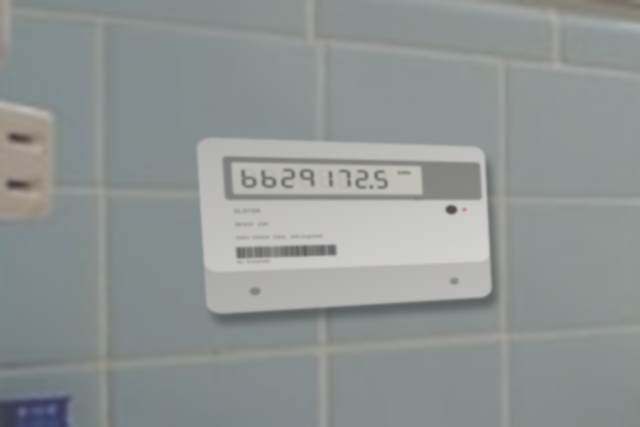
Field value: 6629172.5 kWh
